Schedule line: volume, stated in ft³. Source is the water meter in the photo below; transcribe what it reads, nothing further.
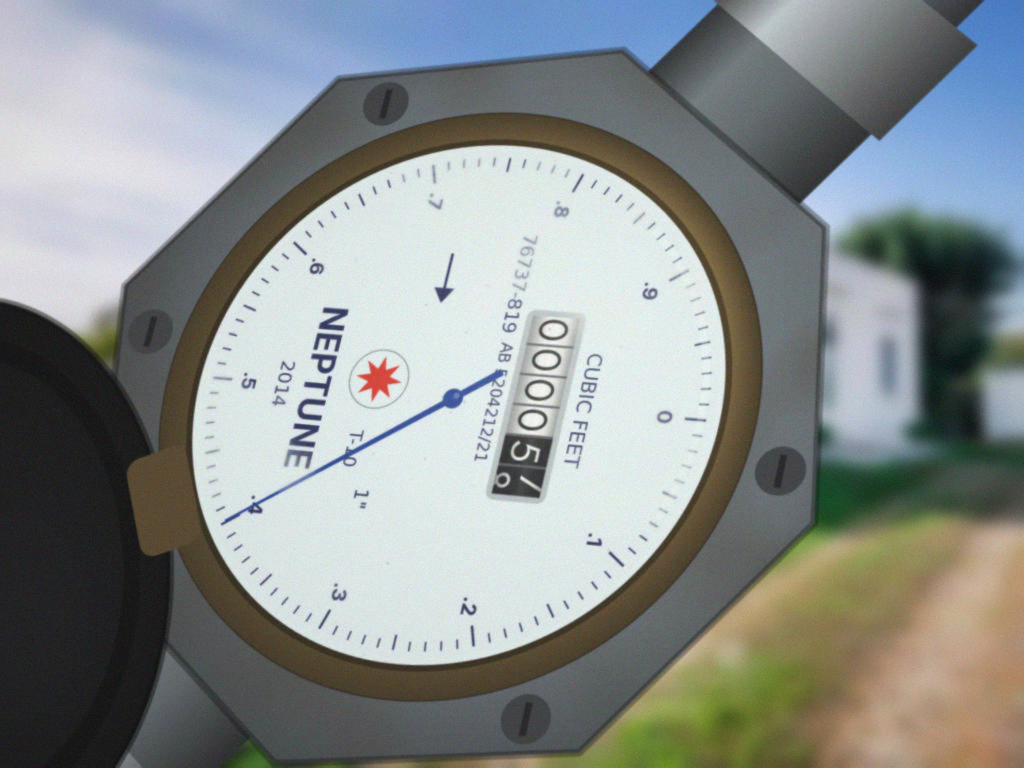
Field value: 57.40 ft³
